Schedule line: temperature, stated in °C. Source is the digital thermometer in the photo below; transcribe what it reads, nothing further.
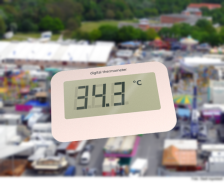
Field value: 34.3 °C
